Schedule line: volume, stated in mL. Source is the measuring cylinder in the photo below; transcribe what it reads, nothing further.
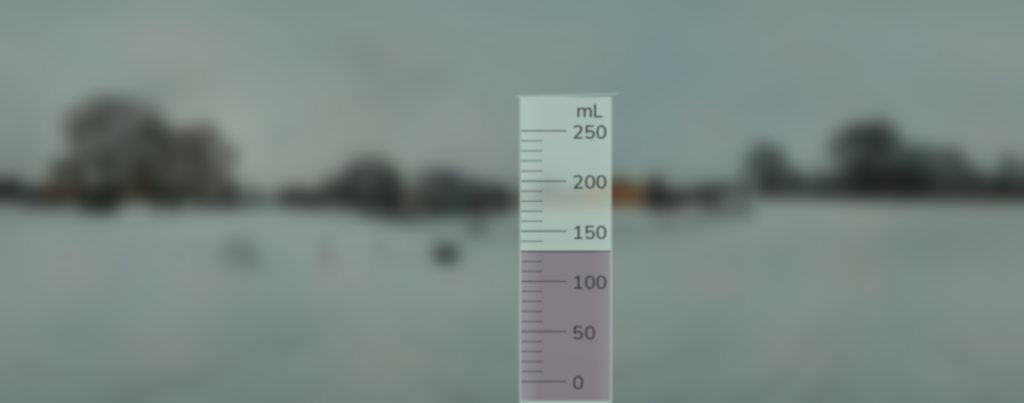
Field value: 130 mL
